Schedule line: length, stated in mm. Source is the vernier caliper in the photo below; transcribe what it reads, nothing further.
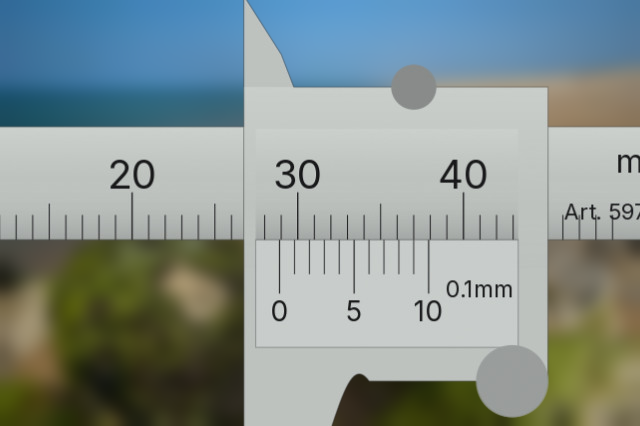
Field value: 28.9 mm
